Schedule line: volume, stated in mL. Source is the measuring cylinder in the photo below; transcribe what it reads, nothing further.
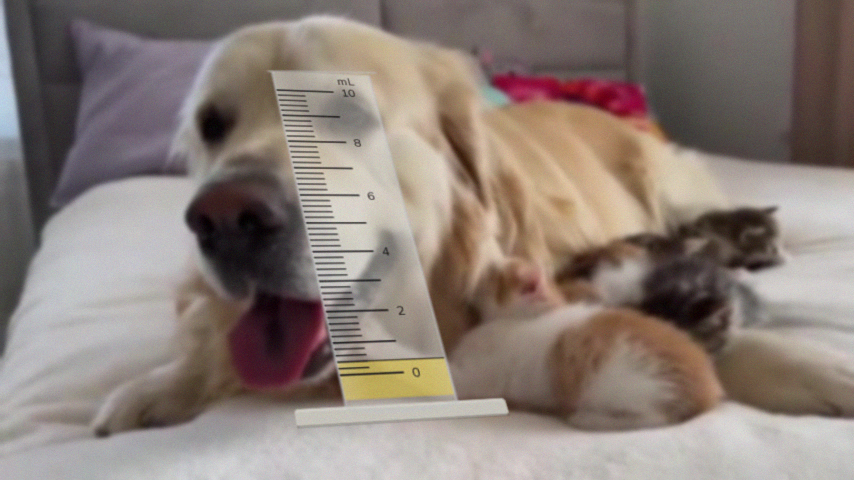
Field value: 0.4 mL
